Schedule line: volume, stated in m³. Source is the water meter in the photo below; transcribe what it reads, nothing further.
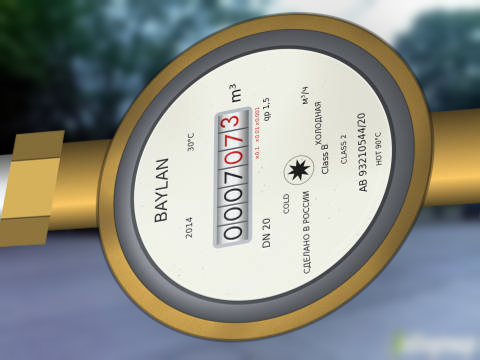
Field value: 7.073 m³
